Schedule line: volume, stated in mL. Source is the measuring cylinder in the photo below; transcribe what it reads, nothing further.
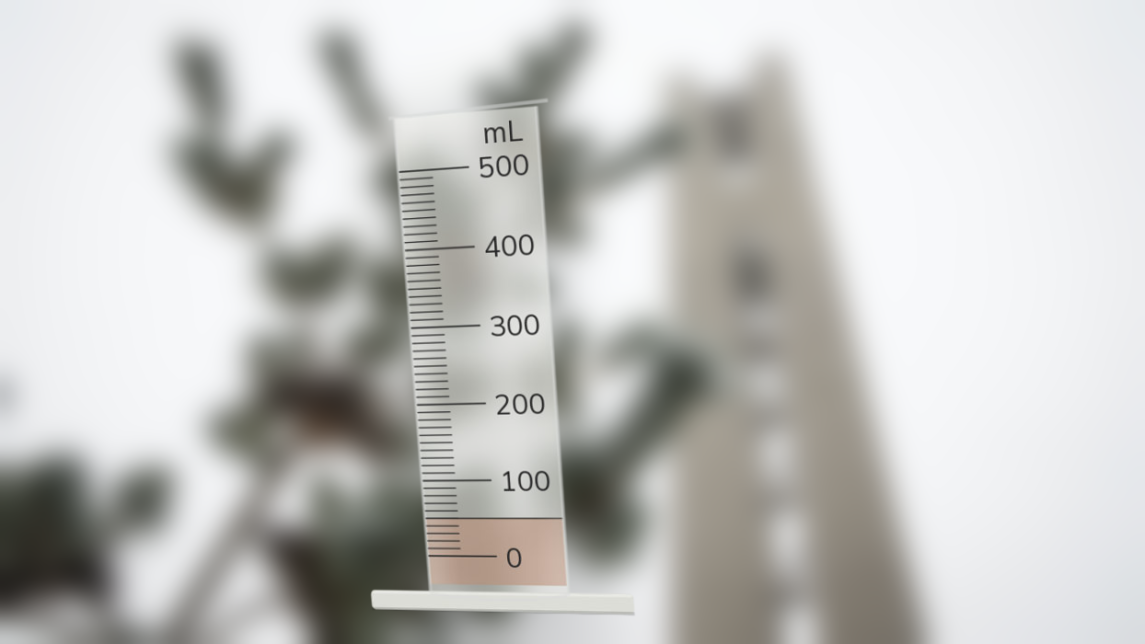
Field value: 50 mL
